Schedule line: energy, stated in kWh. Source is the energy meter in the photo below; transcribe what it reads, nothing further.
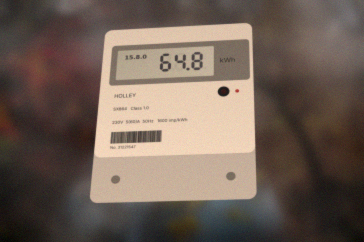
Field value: 64.8 kWh
